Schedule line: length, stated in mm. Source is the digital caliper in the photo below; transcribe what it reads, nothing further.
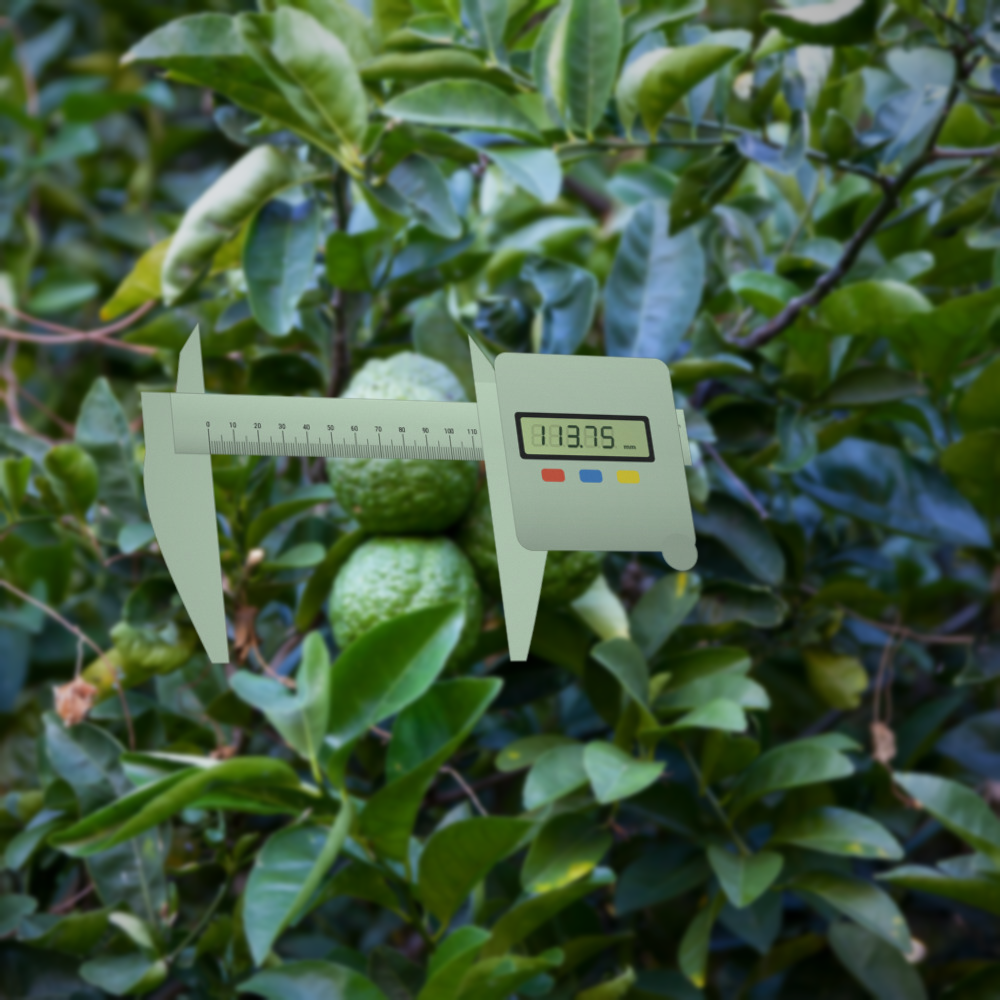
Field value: 113.75 mm
